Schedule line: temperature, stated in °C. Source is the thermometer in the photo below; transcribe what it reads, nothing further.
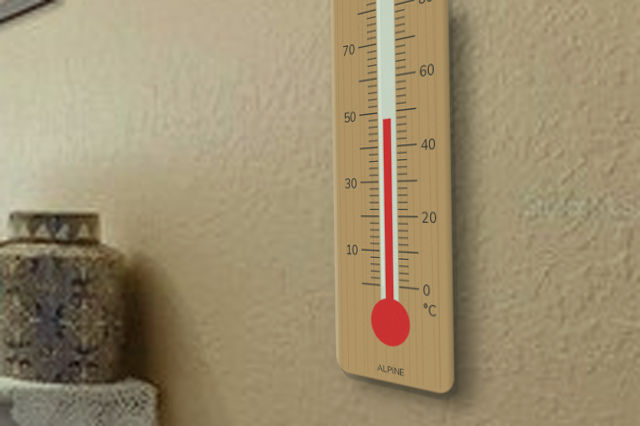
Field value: 48 °C
